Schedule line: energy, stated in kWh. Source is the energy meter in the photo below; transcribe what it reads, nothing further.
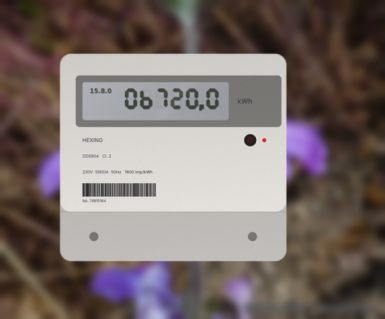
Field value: 6720.0 kWh
